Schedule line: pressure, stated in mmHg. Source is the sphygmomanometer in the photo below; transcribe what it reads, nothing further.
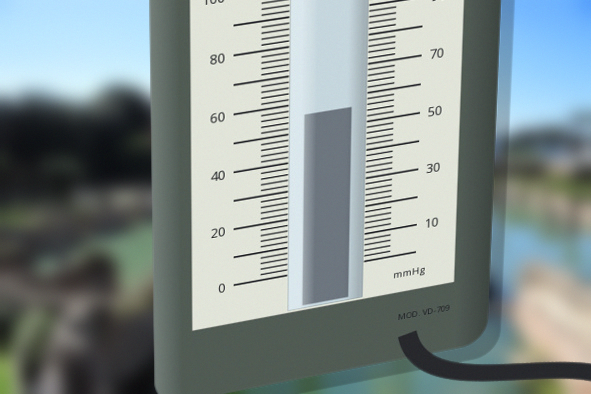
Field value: 56 mmHg
